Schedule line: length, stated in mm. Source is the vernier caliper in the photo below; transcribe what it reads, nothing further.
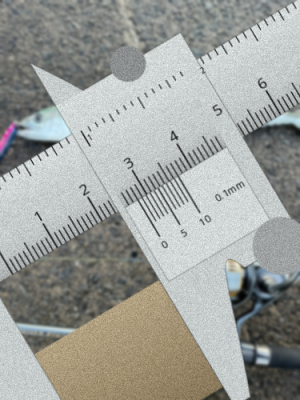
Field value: 28.0 mm
